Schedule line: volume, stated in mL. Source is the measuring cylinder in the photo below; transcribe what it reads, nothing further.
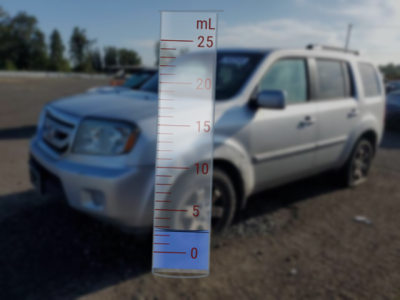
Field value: 2.5 mL
